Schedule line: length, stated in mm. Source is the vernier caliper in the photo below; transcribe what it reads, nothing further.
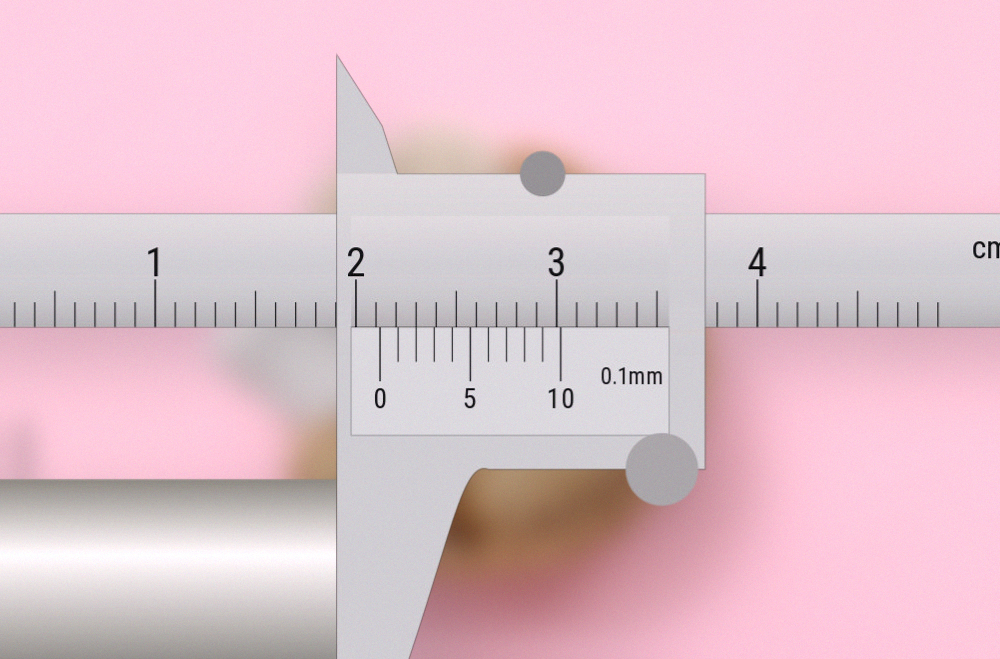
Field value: 21.2 mm
